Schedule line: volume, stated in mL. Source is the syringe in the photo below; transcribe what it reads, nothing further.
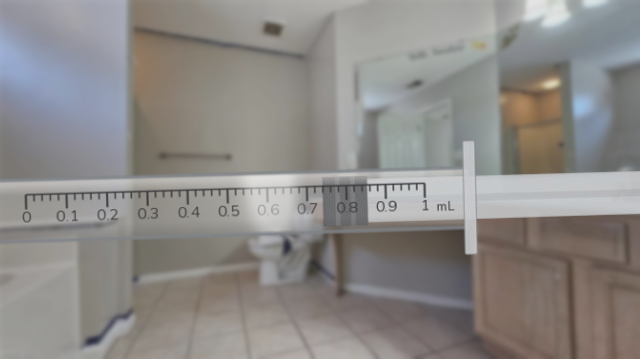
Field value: 0.74 mL
